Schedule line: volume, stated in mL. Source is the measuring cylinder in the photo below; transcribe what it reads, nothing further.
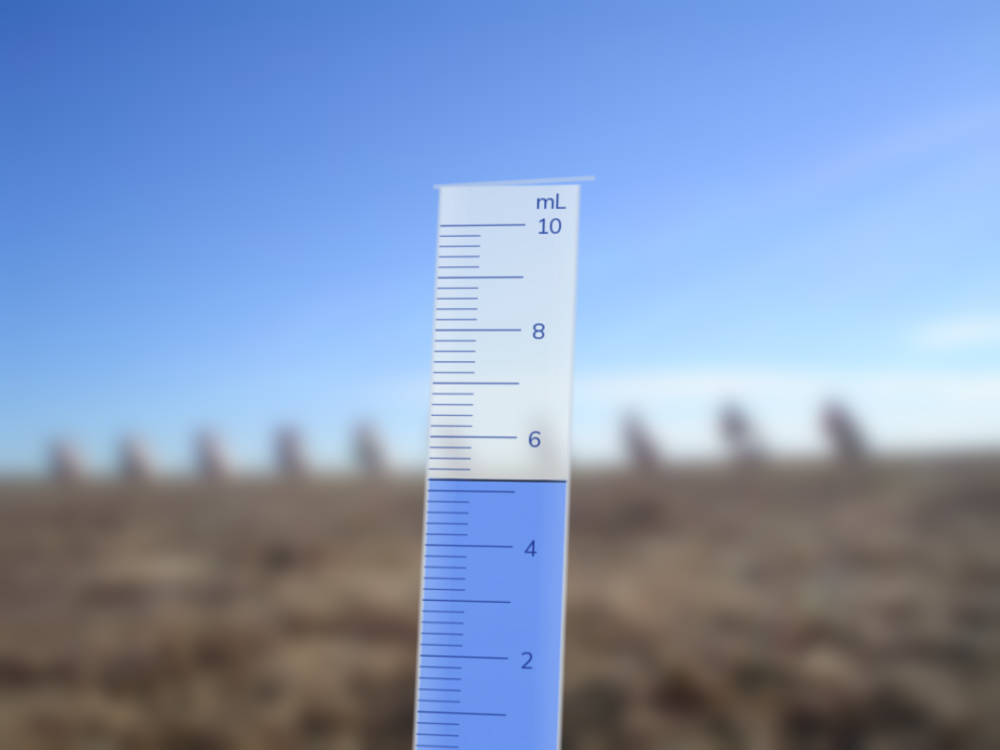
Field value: 5.2 mL
